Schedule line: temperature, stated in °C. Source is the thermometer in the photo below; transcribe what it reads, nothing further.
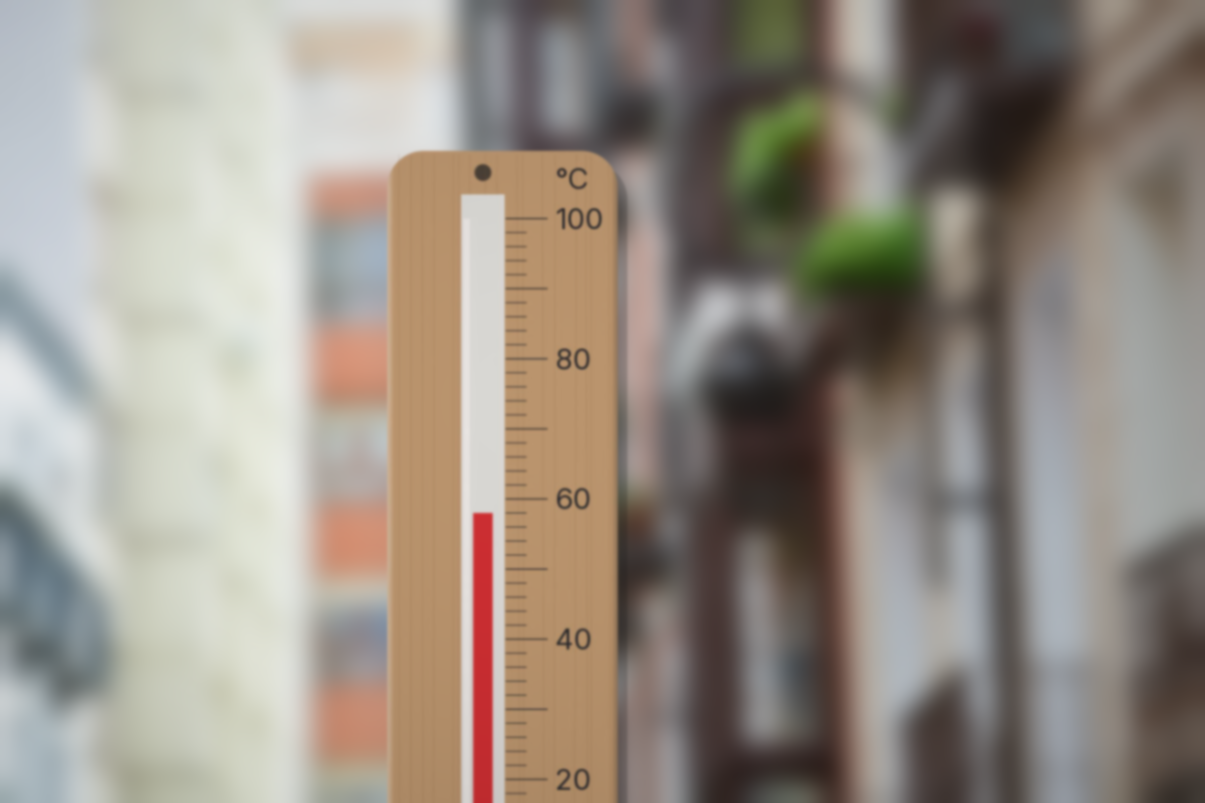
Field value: 58 °C
